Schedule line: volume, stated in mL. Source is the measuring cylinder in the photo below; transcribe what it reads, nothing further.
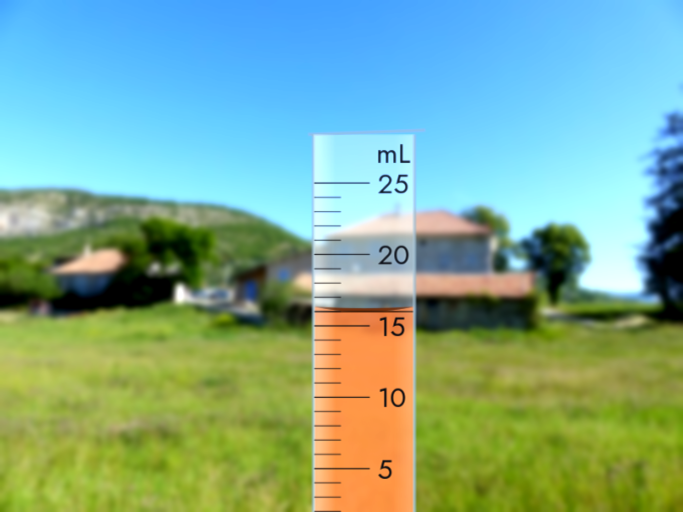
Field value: 16 mL
